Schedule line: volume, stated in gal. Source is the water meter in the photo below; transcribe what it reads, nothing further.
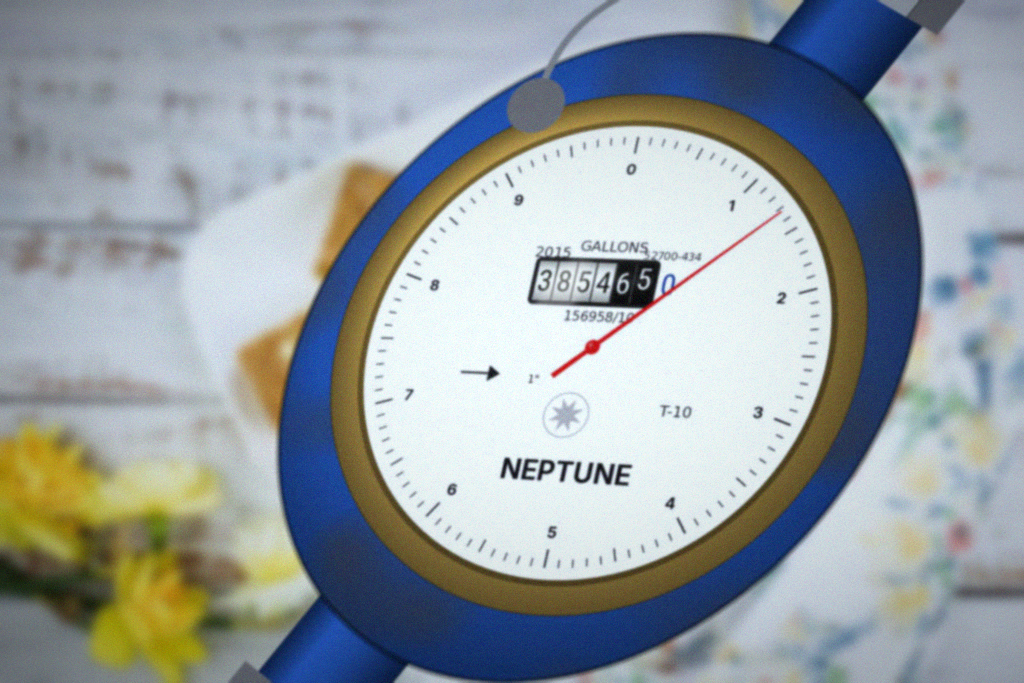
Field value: 3854651.3 gal
